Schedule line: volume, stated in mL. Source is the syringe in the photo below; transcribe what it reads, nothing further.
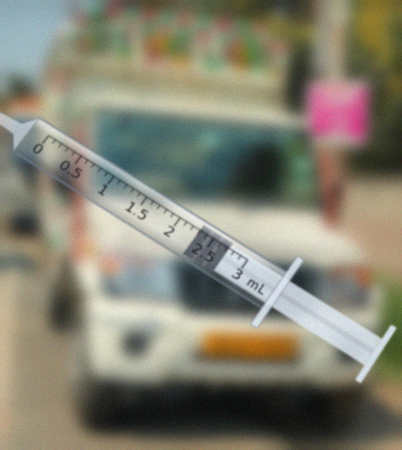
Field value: 2.3 mL
